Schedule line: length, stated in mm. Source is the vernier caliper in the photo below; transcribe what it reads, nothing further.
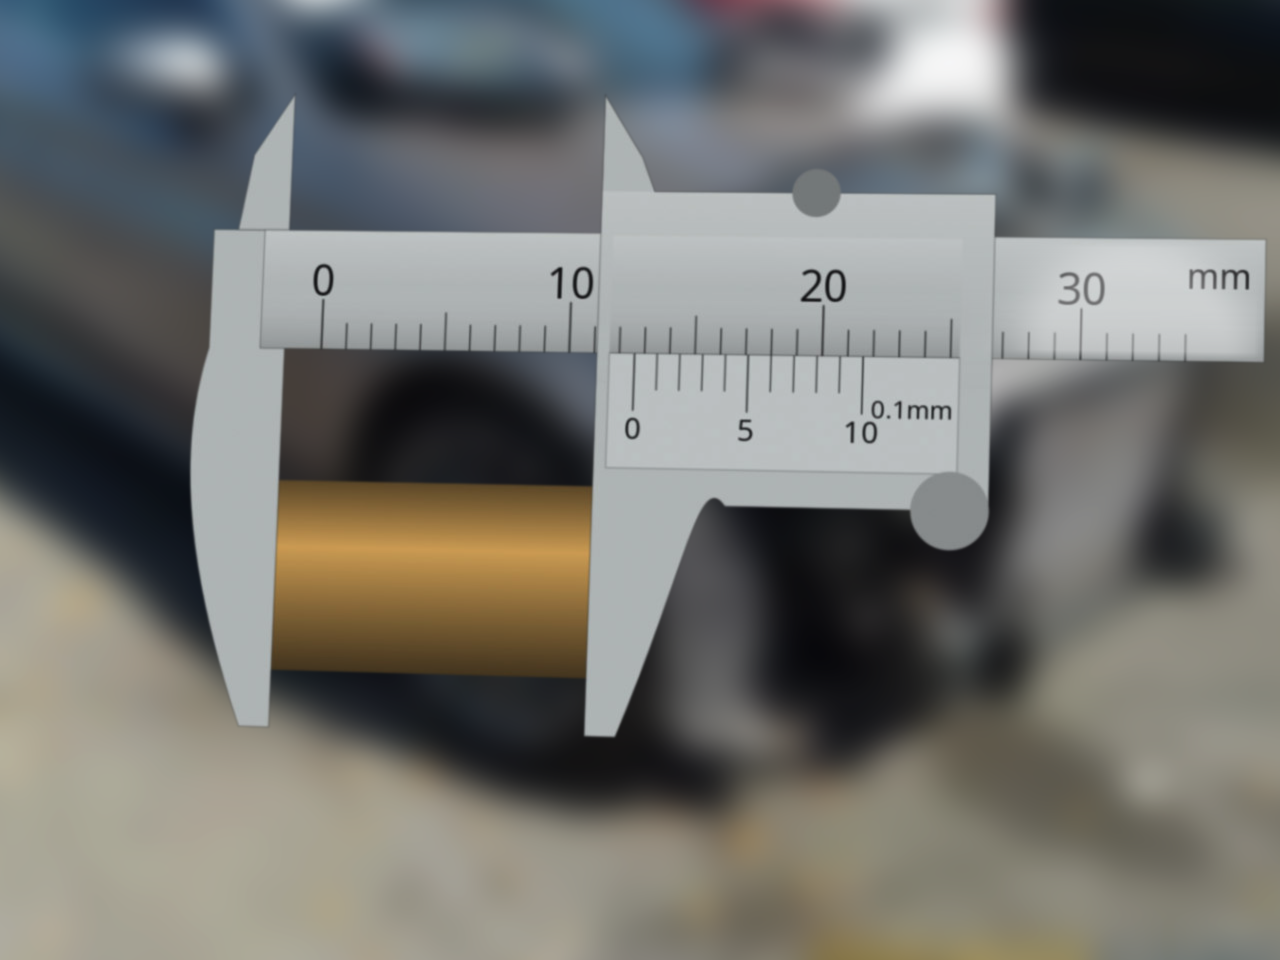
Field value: 12.6 mm
